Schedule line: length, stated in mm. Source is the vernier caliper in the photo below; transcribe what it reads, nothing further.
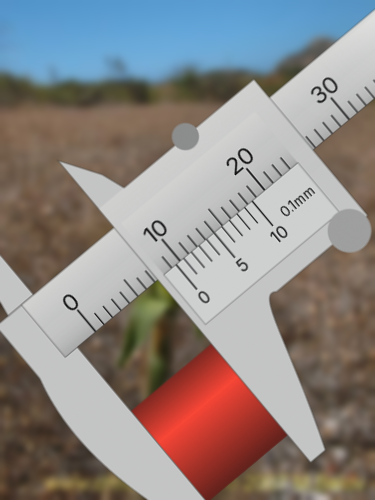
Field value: 9.5 mm
